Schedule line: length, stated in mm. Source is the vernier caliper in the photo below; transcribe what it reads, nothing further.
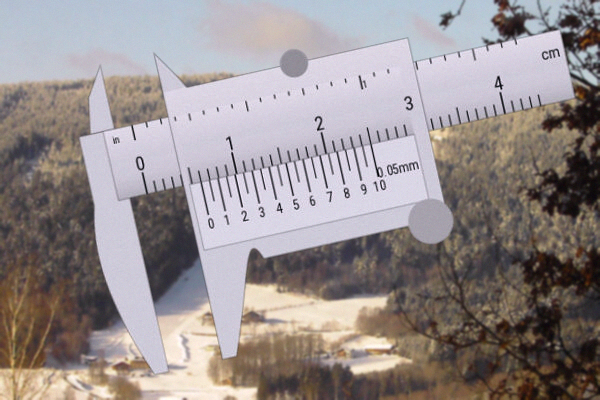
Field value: 6.0 mm
